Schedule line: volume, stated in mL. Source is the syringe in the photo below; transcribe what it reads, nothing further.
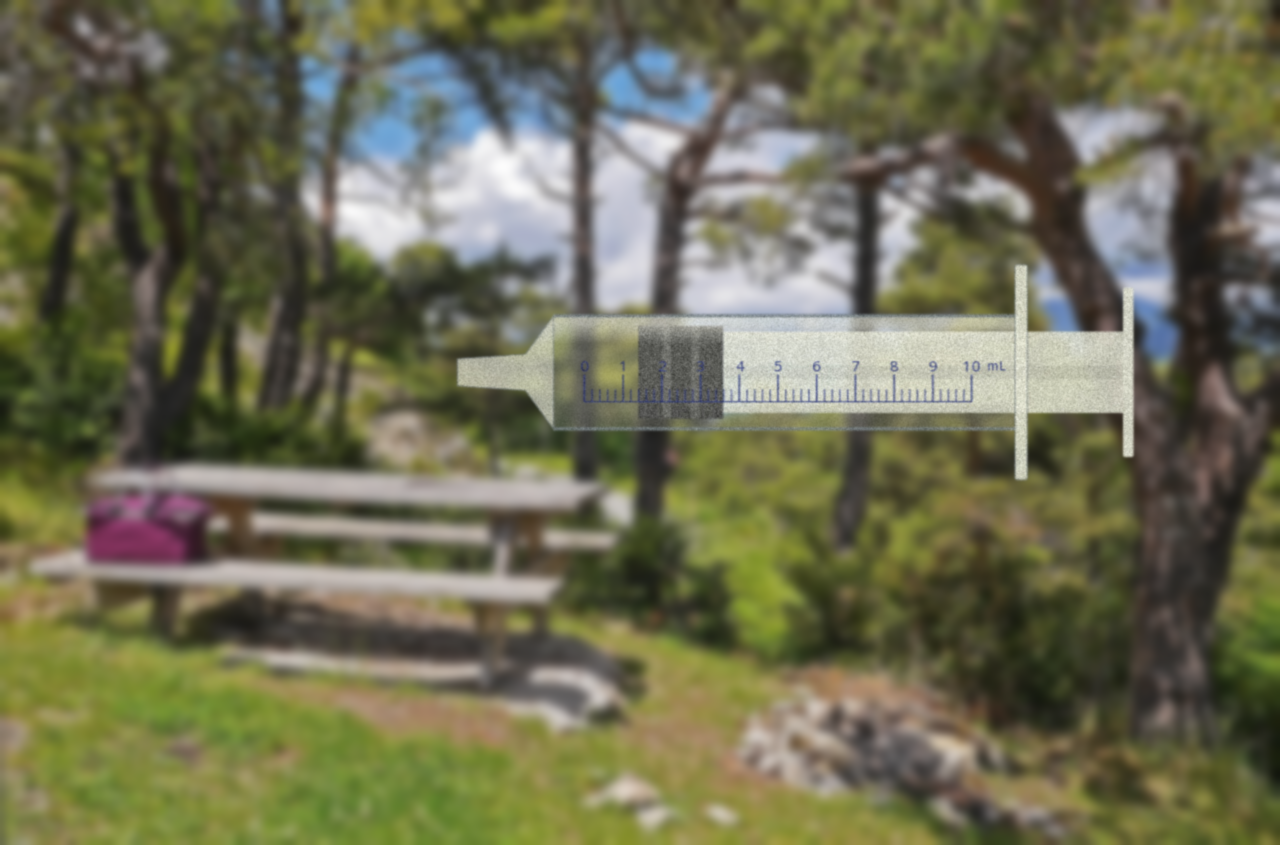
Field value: 1.4 mL
